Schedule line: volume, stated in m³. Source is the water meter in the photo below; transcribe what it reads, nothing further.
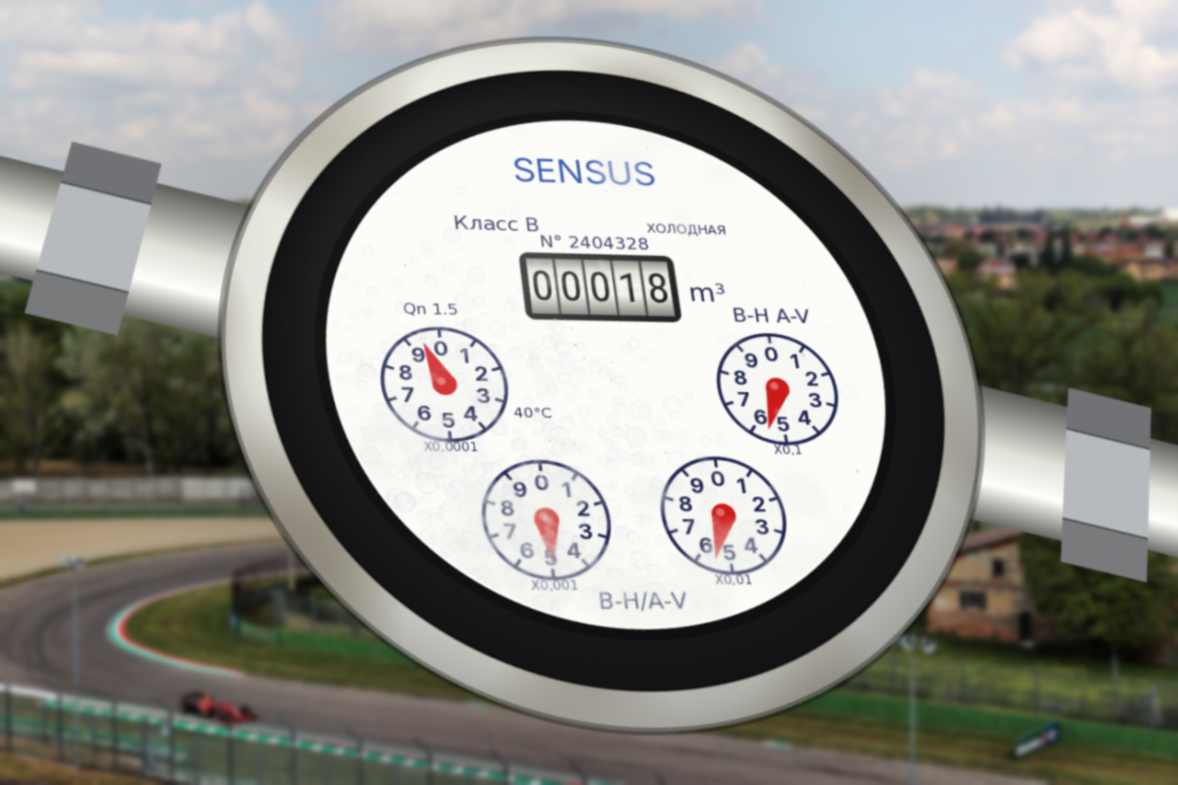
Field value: 18.5549 m³
